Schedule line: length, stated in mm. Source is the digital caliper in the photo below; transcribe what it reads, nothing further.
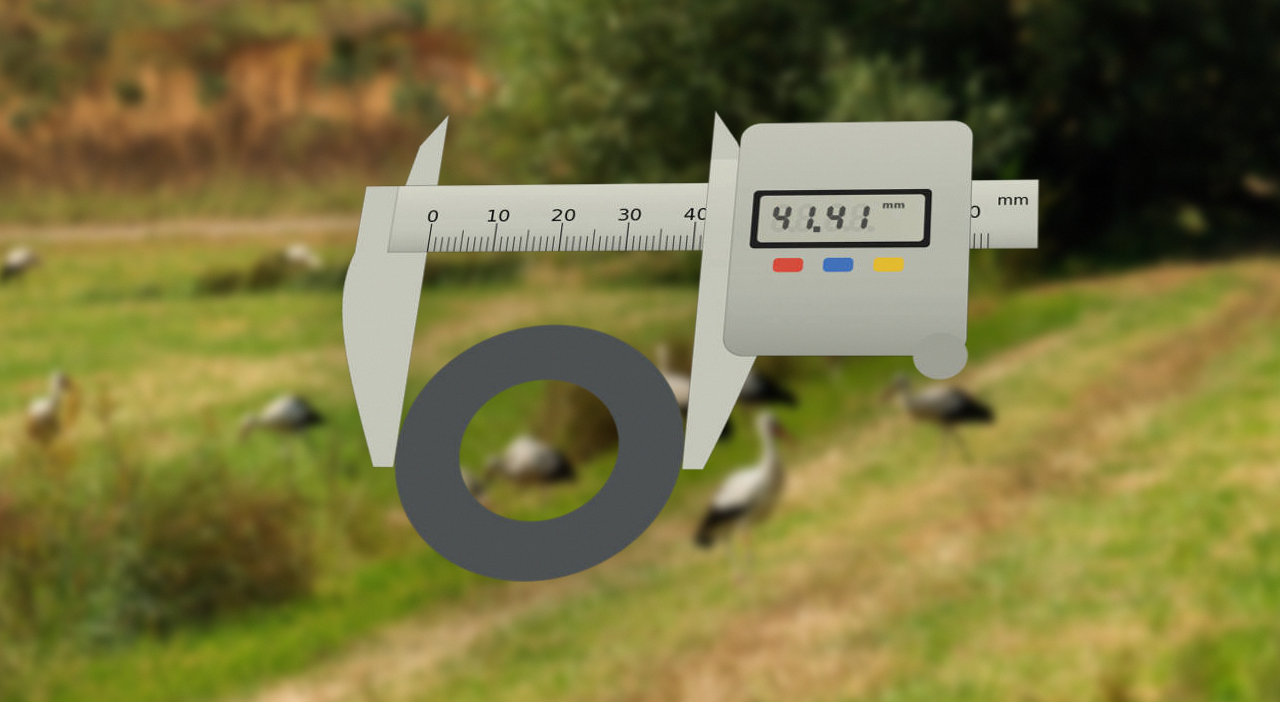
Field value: 41.41 mm
